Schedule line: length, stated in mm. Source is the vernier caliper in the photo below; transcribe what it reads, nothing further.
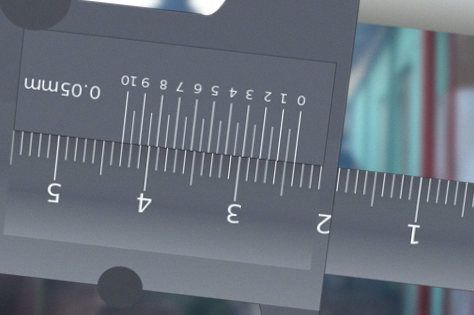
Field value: 24.0 mm
